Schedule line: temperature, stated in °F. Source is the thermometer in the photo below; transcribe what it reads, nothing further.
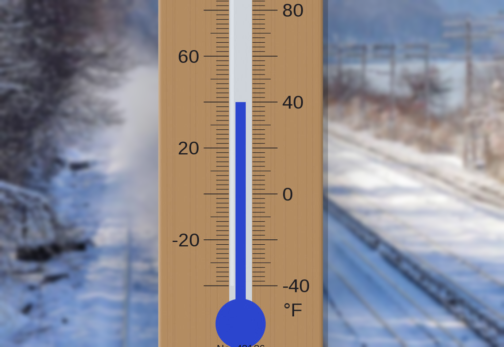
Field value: 40 °F
